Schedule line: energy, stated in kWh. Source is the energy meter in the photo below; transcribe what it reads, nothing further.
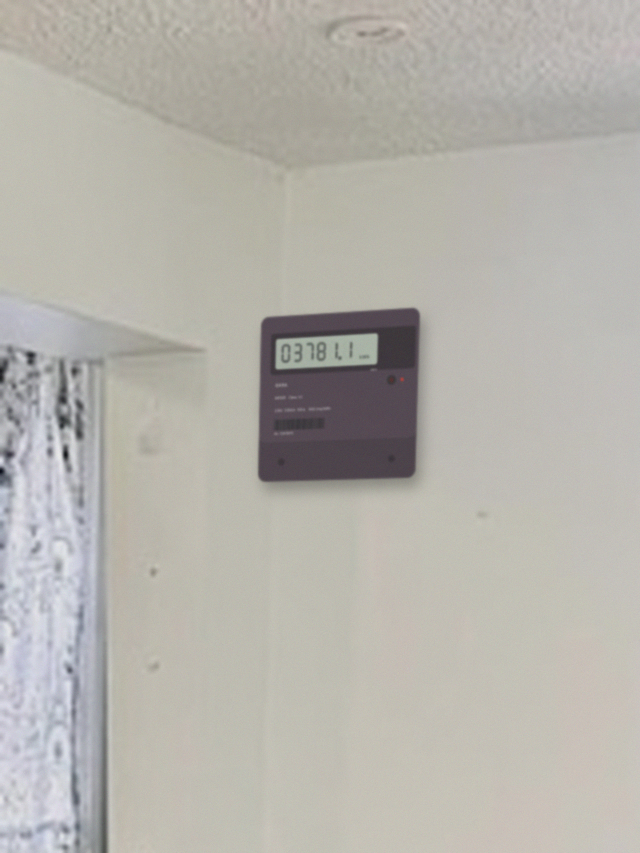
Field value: 3781.1 kWh
